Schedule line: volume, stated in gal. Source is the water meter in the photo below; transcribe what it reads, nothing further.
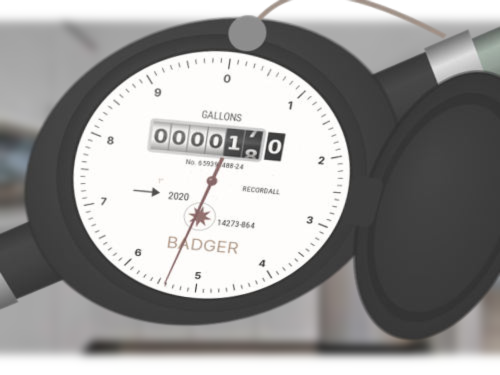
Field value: 175.4 gal
